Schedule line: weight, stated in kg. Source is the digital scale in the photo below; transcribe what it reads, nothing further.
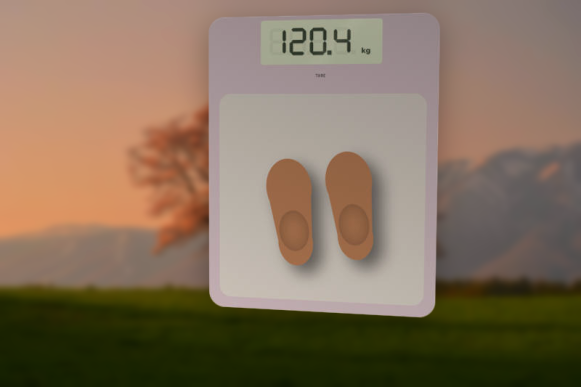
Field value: 120.4 kg
